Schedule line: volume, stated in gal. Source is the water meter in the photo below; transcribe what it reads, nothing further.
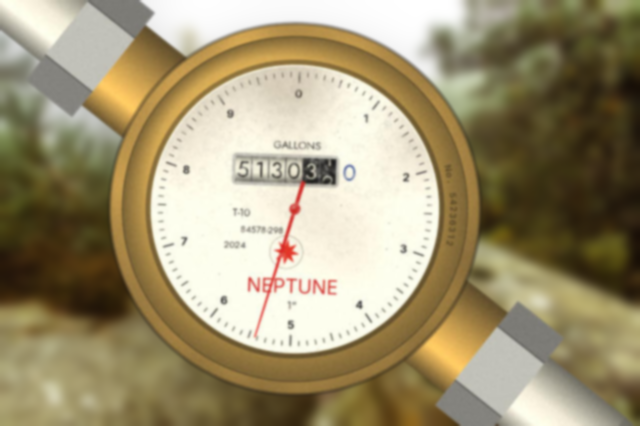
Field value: 5130315.4 gal
